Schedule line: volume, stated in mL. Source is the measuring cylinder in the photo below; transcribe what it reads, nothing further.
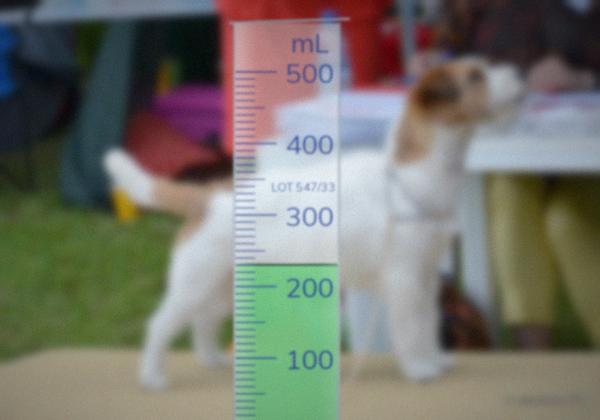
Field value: 230 mL
